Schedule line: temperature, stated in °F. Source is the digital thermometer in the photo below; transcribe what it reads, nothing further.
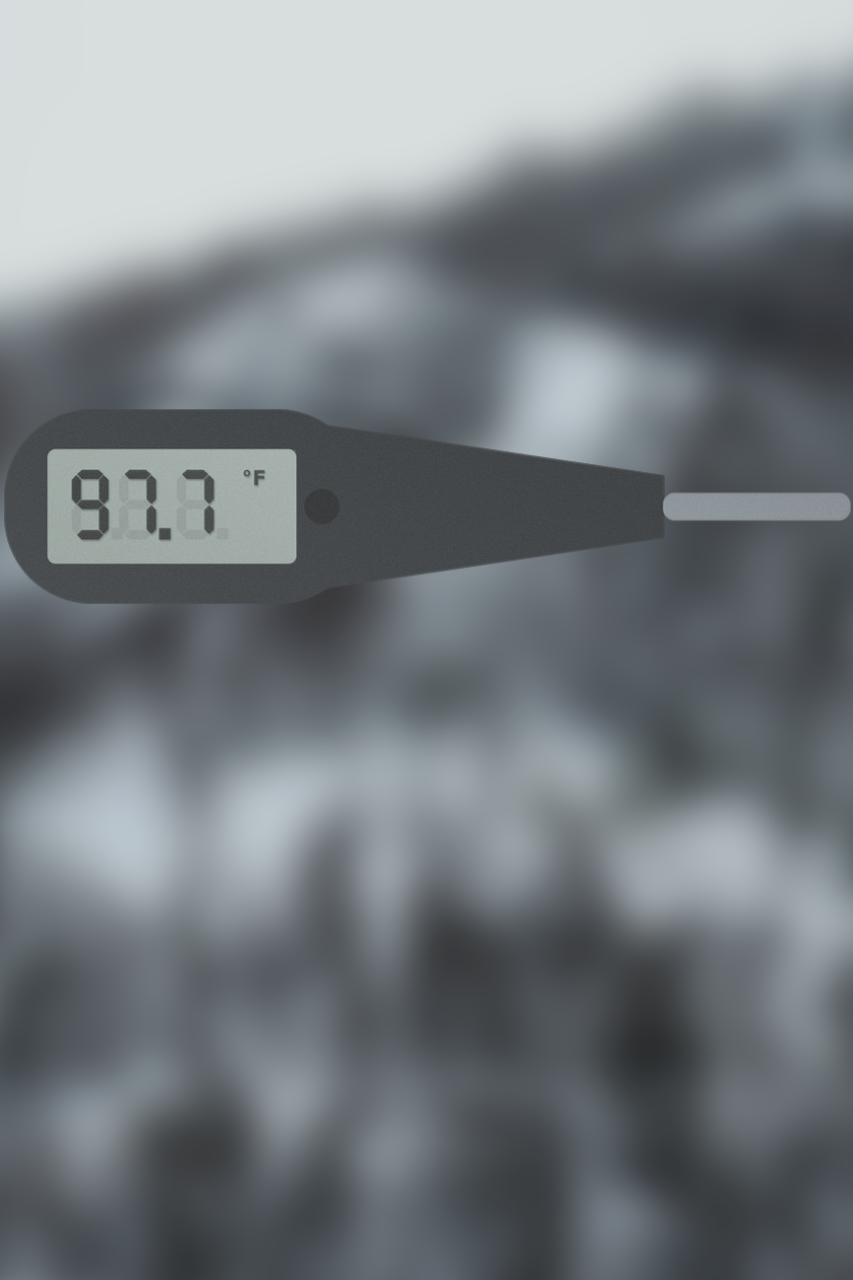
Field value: 97.7 °F
